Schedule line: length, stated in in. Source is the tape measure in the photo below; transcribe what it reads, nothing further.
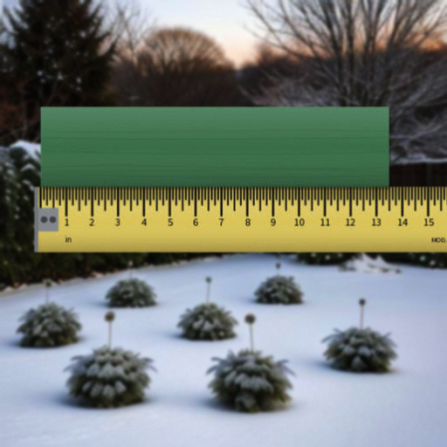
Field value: 13.5 in
